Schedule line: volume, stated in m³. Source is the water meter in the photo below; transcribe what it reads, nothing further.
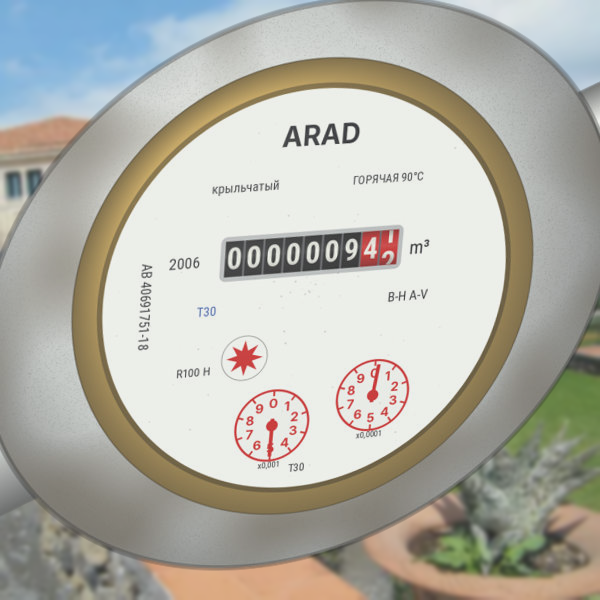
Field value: 9.4150 m³
